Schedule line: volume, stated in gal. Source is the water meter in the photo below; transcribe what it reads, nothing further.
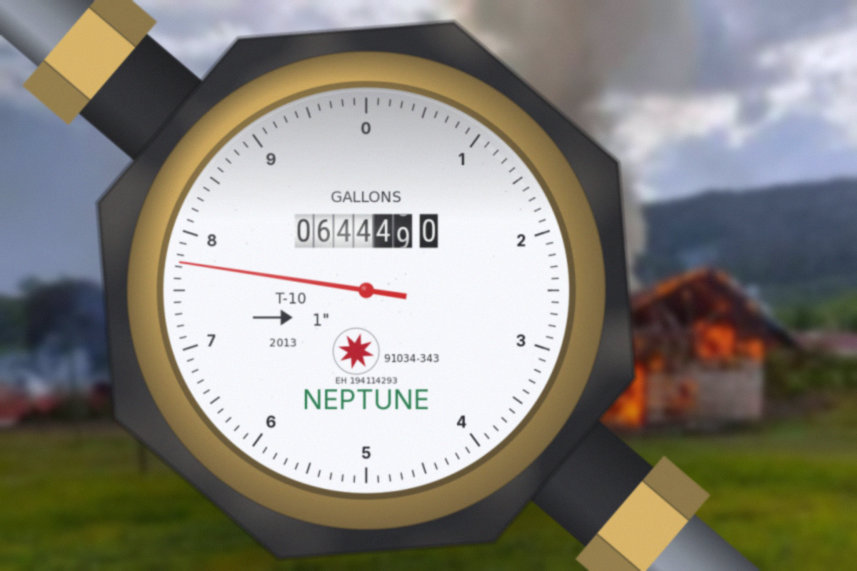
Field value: 644487.7 gal
